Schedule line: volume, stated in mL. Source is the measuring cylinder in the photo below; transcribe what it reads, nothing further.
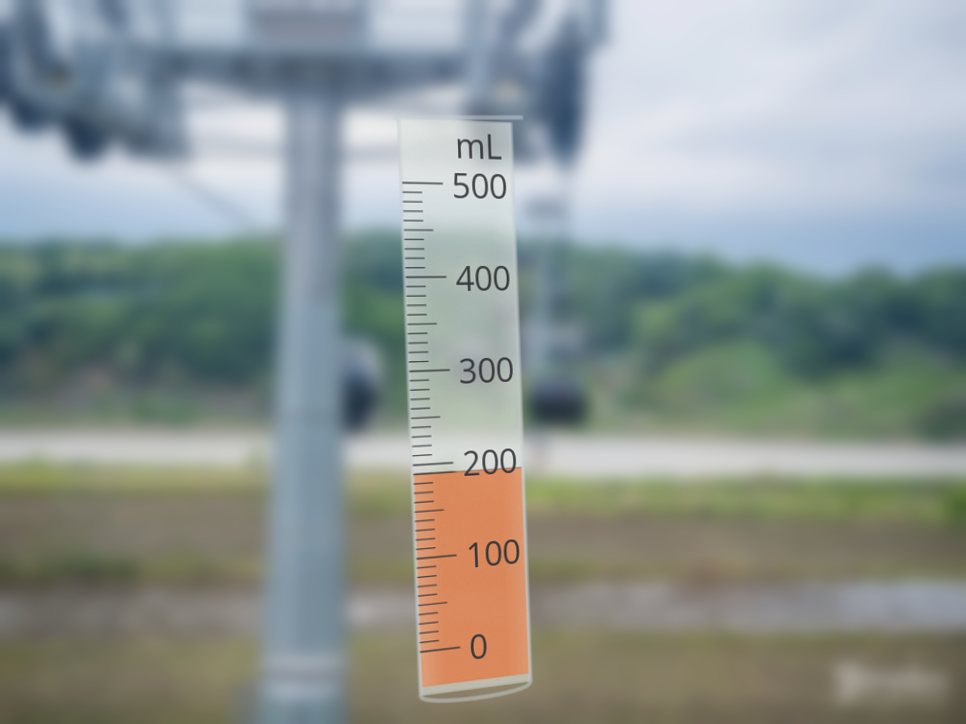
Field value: 190 mL
